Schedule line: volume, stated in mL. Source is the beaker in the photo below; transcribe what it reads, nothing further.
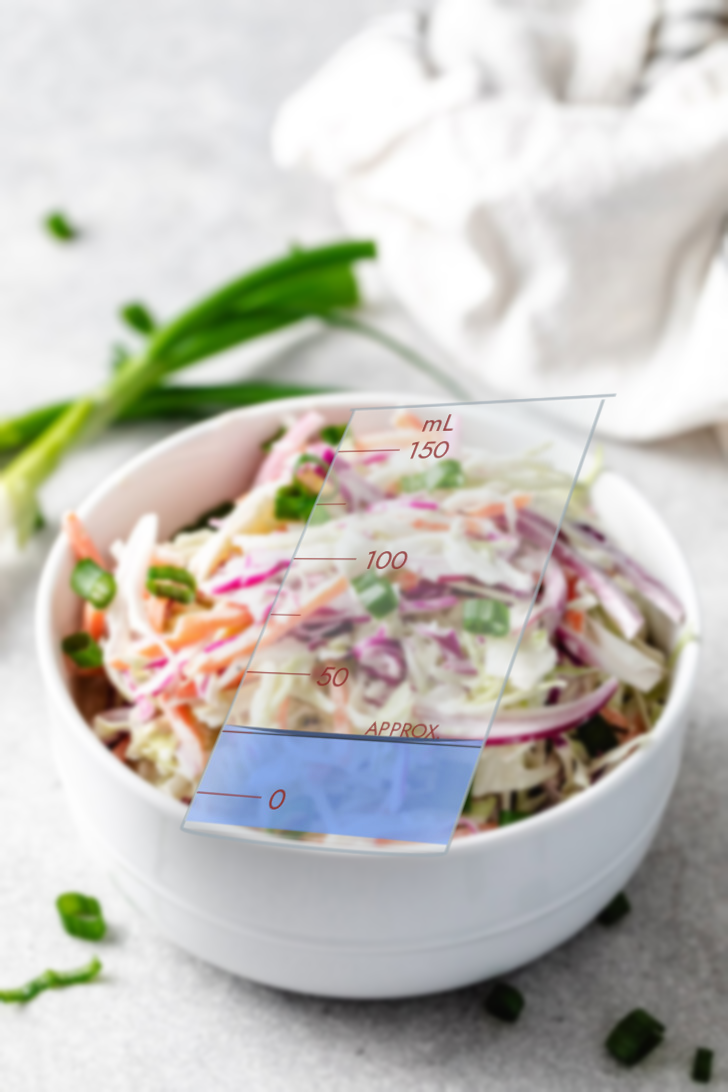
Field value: 25 mL
